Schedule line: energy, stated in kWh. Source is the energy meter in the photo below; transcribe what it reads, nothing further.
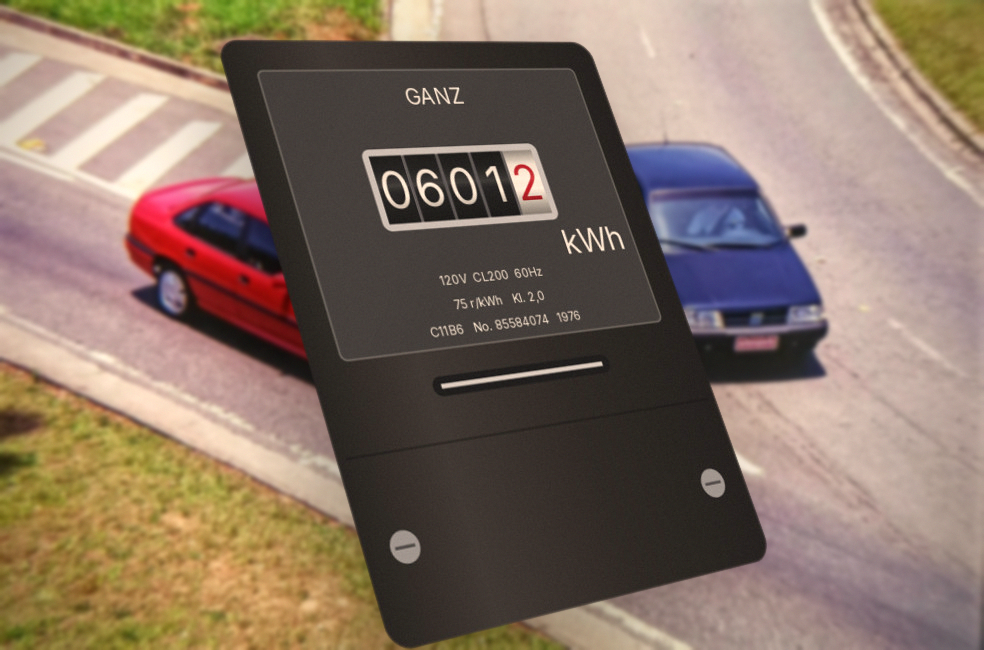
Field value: 601.2 kWh
